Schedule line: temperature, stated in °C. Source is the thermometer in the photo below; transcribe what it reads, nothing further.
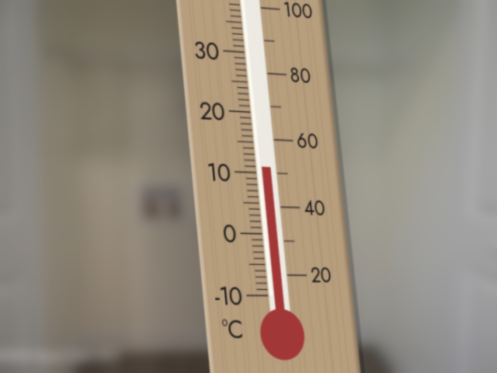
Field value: 11 °C
